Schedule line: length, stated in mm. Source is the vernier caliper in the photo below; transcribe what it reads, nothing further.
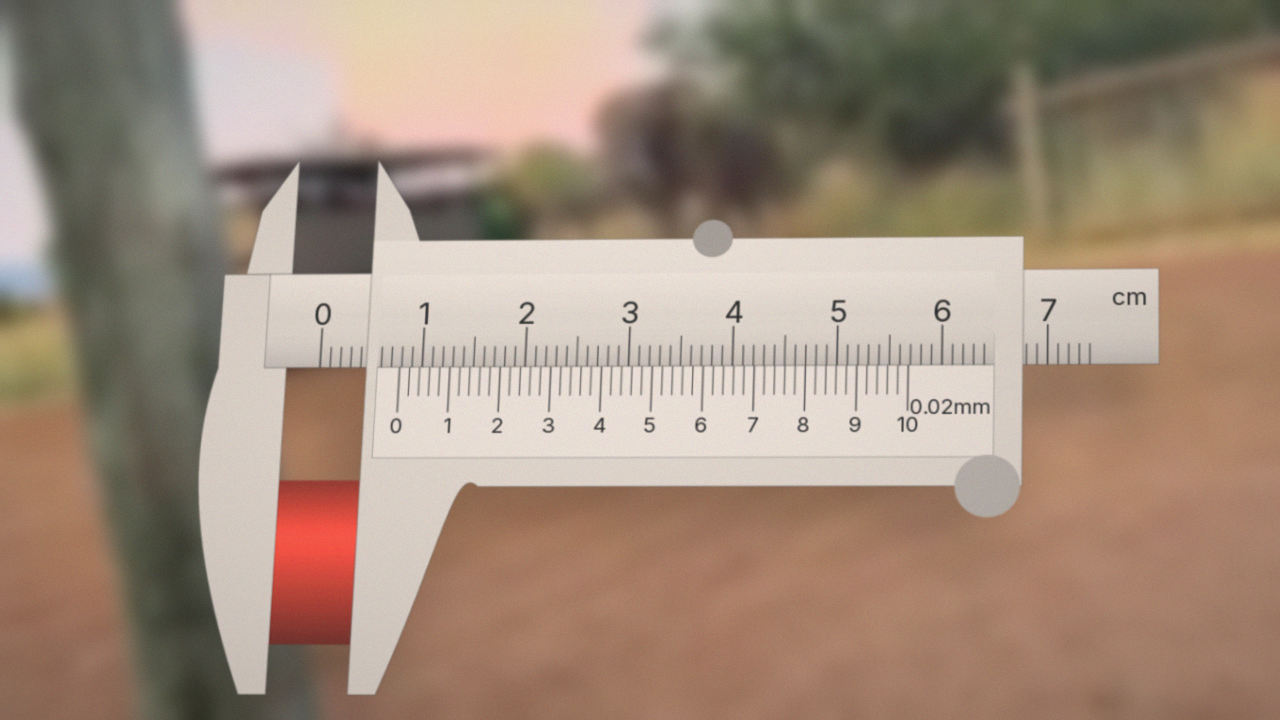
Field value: 7.8 mm
